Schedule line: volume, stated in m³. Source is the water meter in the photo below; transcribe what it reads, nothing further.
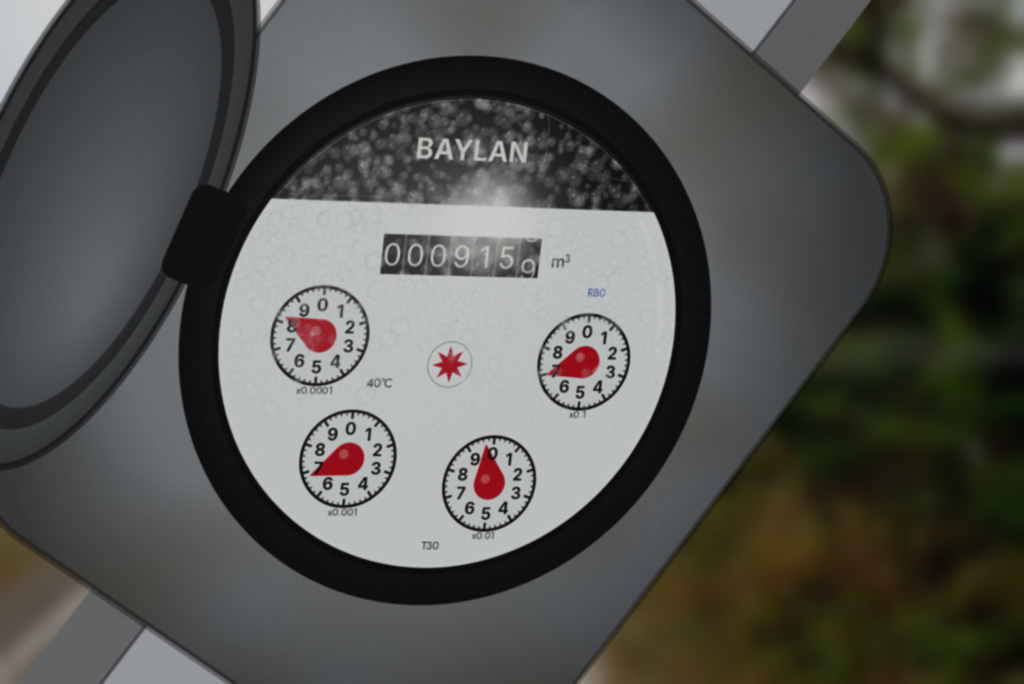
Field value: 9158.6968 m³
